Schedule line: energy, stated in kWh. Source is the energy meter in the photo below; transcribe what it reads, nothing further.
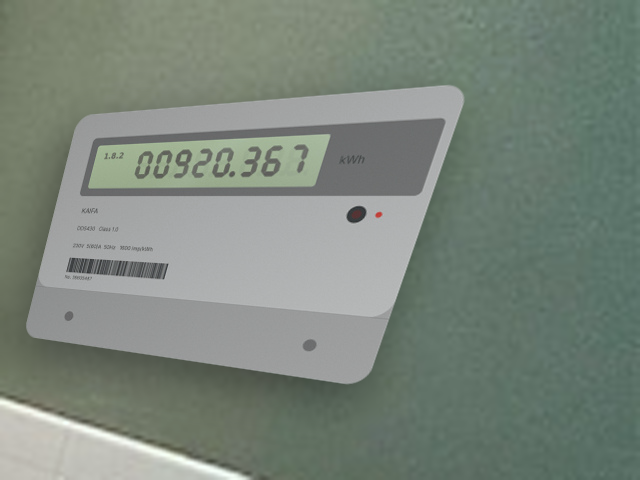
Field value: 920.367 kWh
